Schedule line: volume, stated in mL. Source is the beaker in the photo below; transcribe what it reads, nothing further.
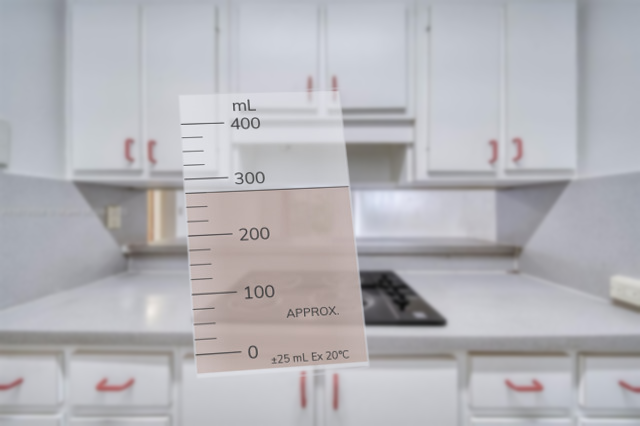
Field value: 275 mL
